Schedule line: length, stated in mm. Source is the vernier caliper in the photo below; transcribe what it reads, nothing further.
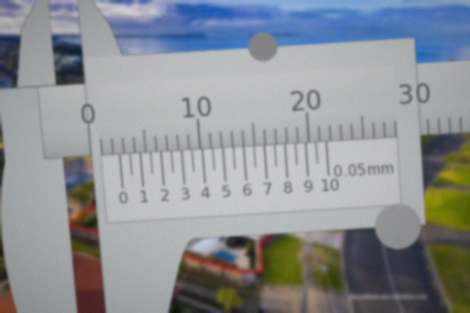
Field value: 2.6 mm
